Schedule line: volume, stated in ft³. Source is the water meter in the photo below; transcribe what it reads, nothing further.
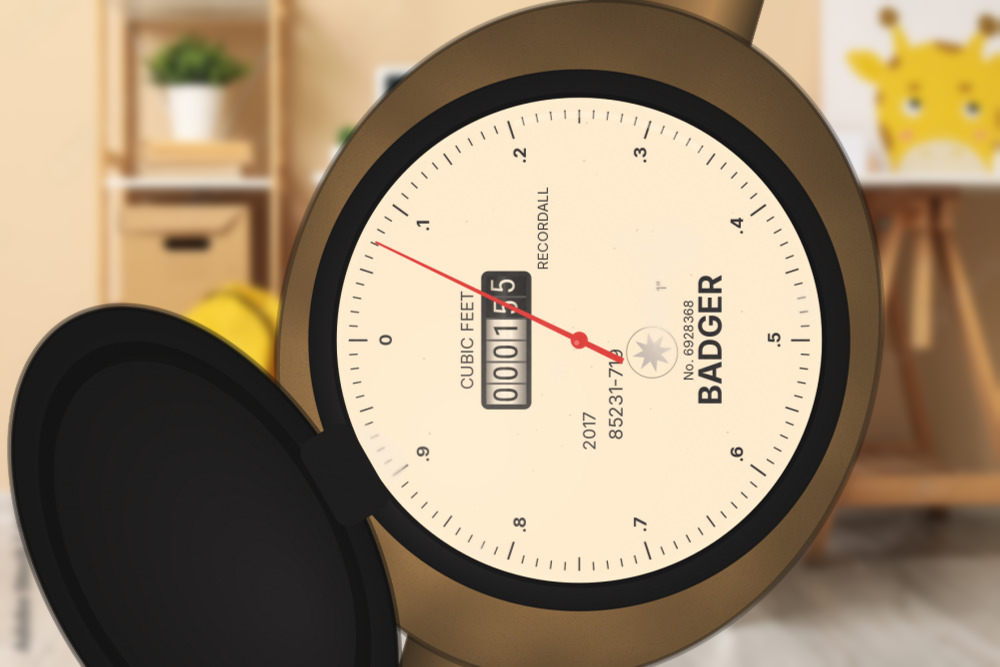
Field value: 155.07 ft³
